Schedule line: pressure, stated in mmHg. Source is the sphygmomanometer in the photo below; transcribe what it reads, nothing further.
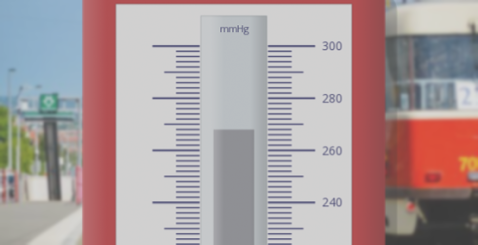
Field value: 268 mmHg
